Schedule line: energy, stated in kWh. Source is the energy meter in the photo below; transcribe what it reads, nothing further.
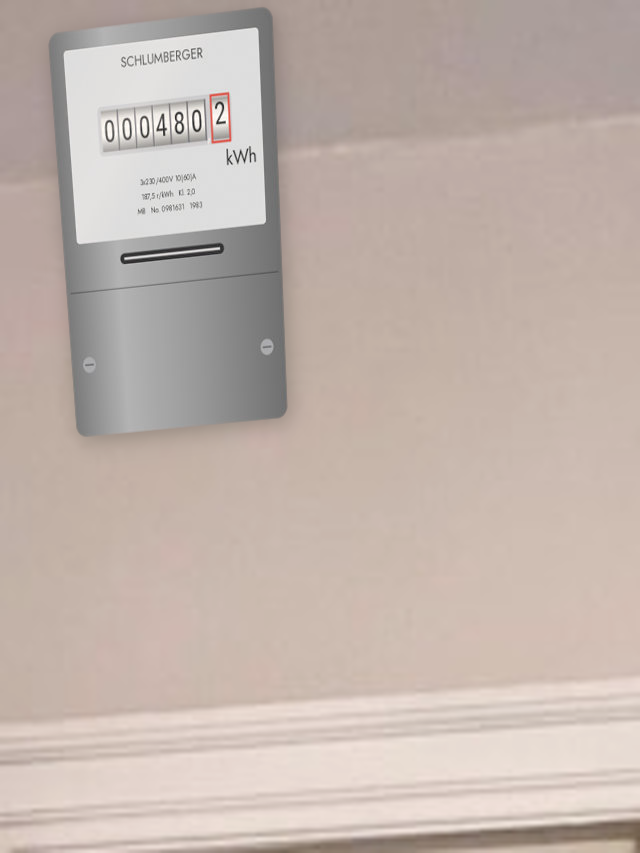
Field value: 480.2 kWh
